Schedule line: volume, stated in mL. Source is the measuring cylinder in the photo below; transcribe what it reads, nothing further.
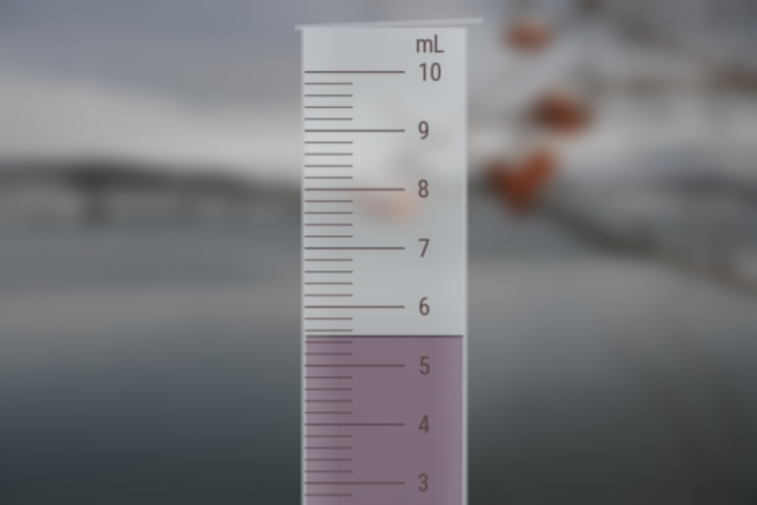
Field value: 5.5 mL
